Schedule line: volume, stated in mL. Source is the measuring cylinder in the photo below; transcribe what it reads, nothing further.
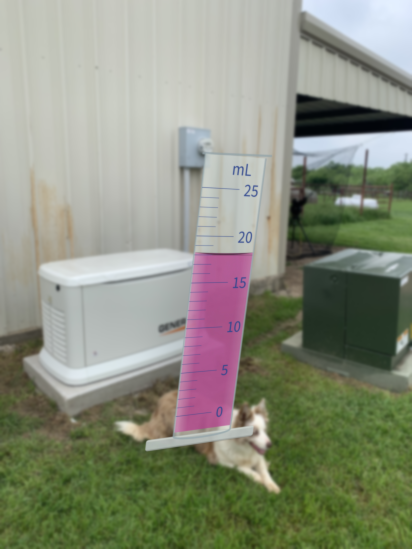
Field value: 18 mL
